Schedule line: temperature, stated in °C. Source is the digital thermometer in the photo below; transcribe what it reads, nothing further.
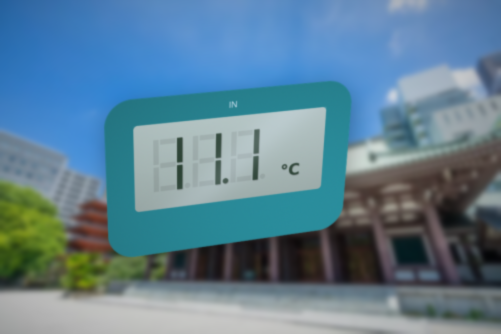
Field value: 11.1 °C
